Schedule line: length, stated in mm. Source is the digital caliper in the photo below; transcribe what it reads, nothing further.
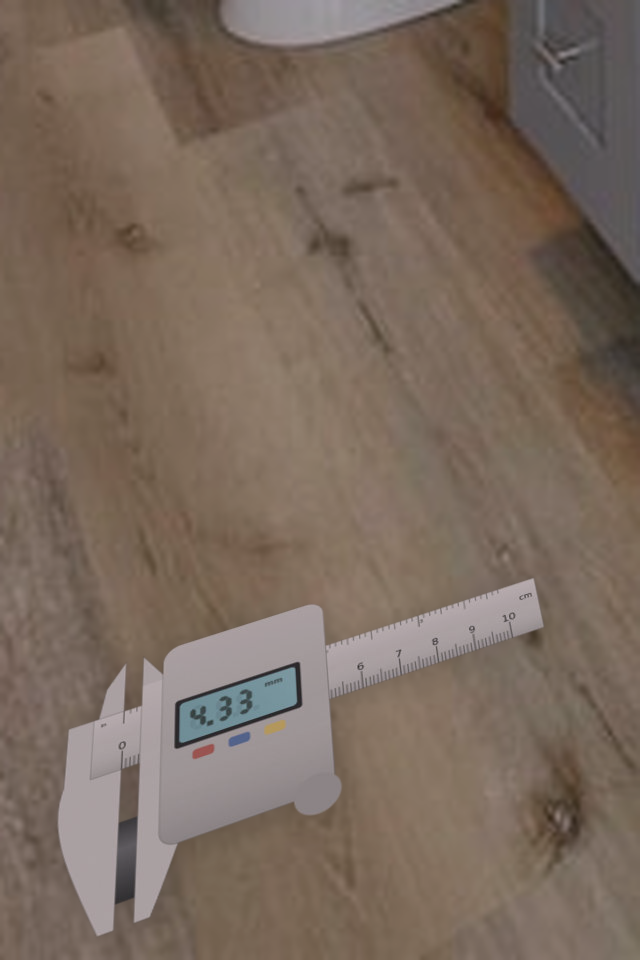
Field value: 4.33 mm
